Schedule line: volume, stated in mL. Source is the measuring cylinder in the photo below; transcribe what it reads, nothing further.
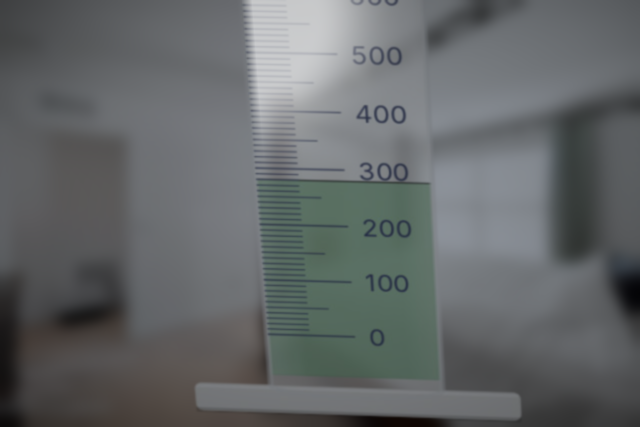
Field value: 280 mL
